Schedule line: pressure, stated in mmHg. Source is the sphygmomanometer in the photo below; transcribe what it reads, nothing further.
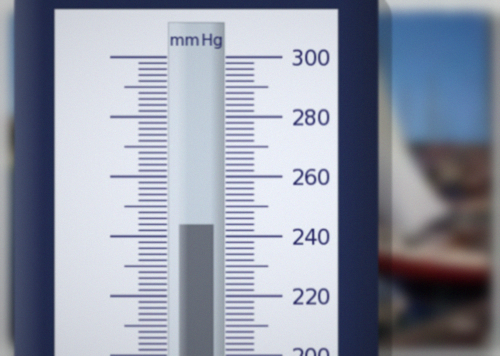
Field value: 244 mmHg
